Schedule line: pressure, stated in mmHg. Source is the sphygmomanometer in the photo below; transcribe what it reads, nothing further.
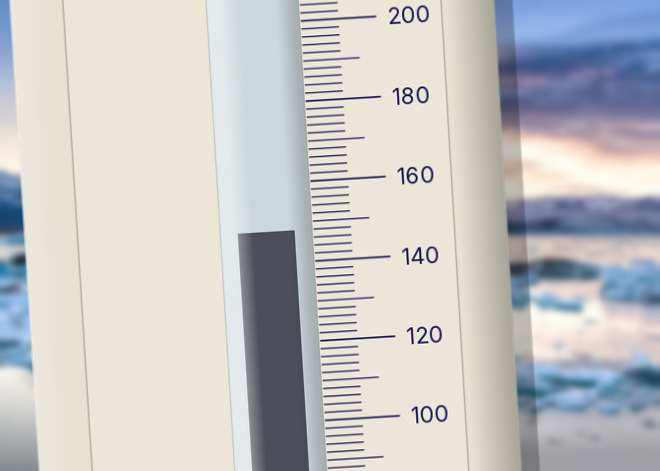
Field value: 148 mmHg
